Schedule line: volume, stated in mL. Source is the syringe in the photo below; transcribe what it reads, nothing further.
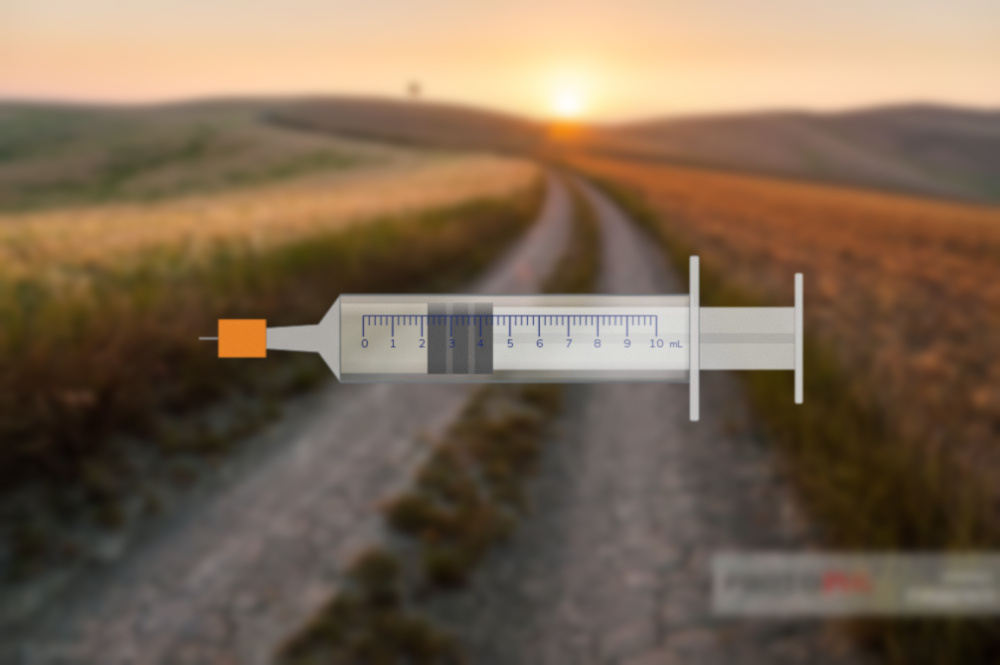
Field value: 2.2 mL
